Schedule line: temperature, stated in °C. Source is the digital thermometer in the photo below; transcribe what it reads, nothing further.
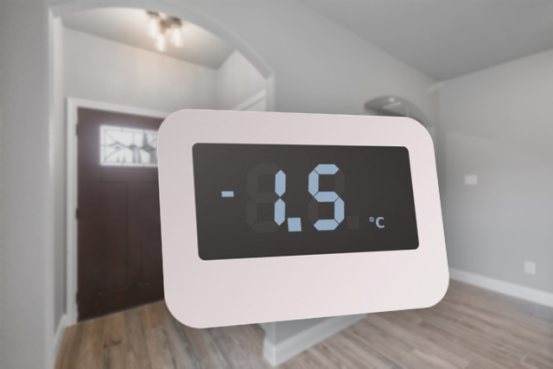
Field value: -1.5 °C
